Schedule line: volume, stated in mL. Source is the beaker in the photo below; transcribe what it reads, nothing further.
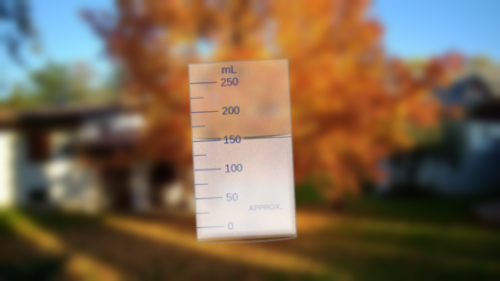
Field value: 150 mL
